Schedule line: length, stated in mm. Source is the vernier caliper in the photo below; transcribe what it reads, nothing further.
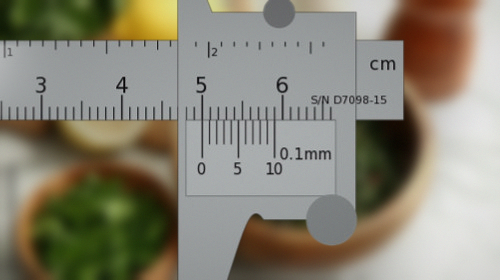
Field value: 50.0 mm
